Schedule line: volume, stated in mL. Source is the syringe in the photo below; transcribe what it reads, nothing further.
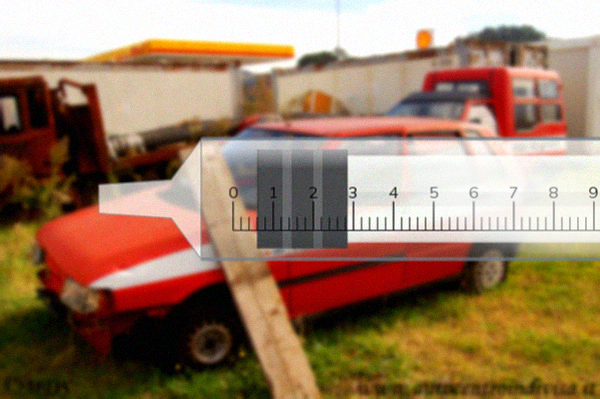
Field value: 0.6 mL
